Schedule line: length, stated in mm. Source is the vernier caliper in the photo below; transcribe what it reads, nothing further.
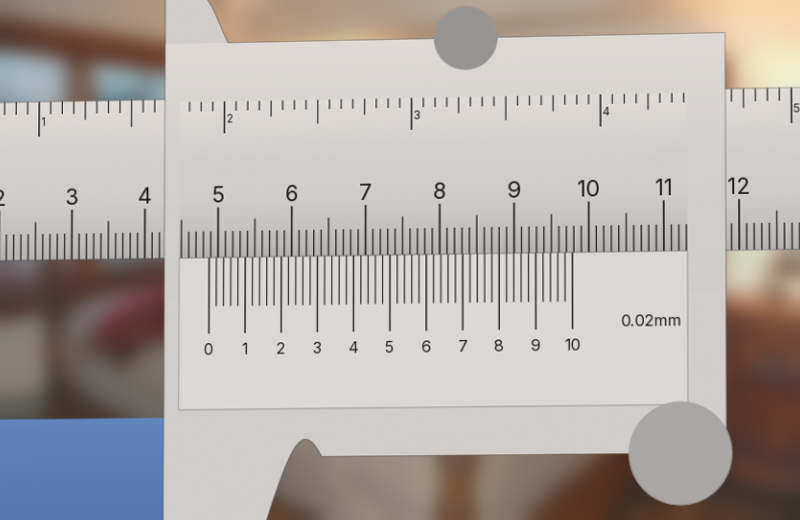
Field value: 48.8 mm
